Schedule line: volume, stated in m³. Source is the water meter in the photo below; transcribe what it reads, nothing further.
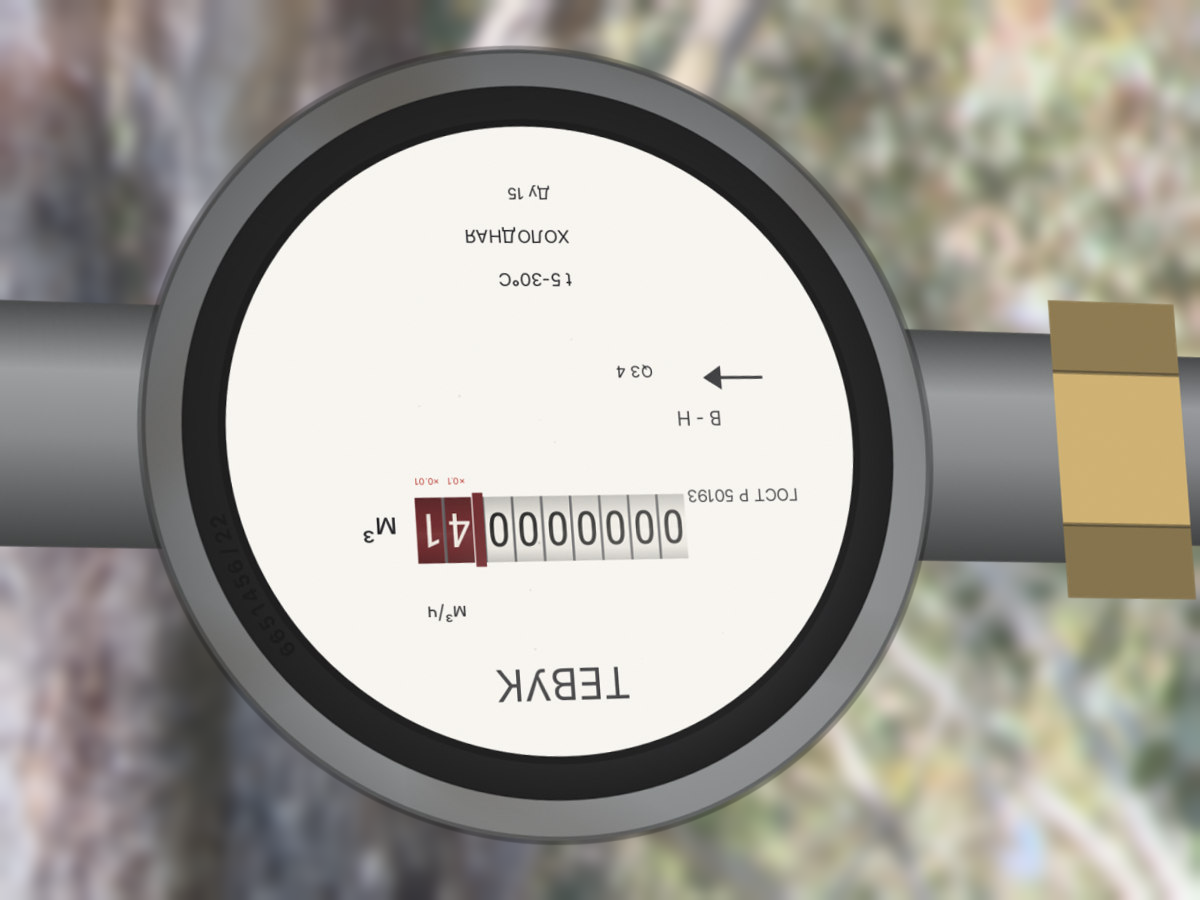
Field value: 0.41 m³
